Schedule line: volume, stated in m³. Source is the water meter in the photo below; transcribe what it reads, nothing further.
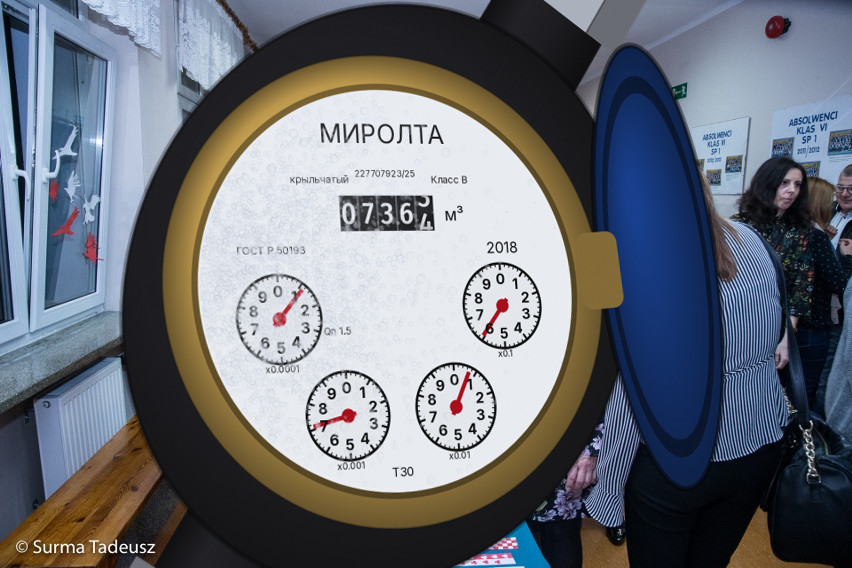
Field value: 7363.6071 m³
